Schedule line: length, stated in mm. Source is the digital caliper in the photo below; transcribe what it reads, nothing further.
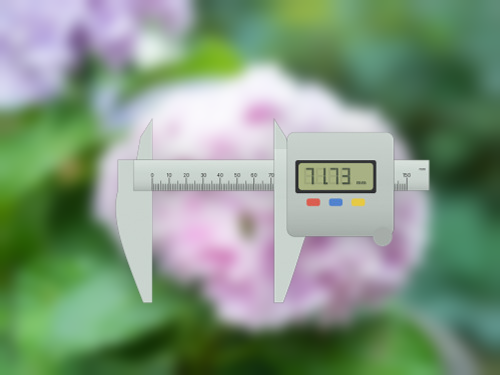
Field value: 71.73 mm
